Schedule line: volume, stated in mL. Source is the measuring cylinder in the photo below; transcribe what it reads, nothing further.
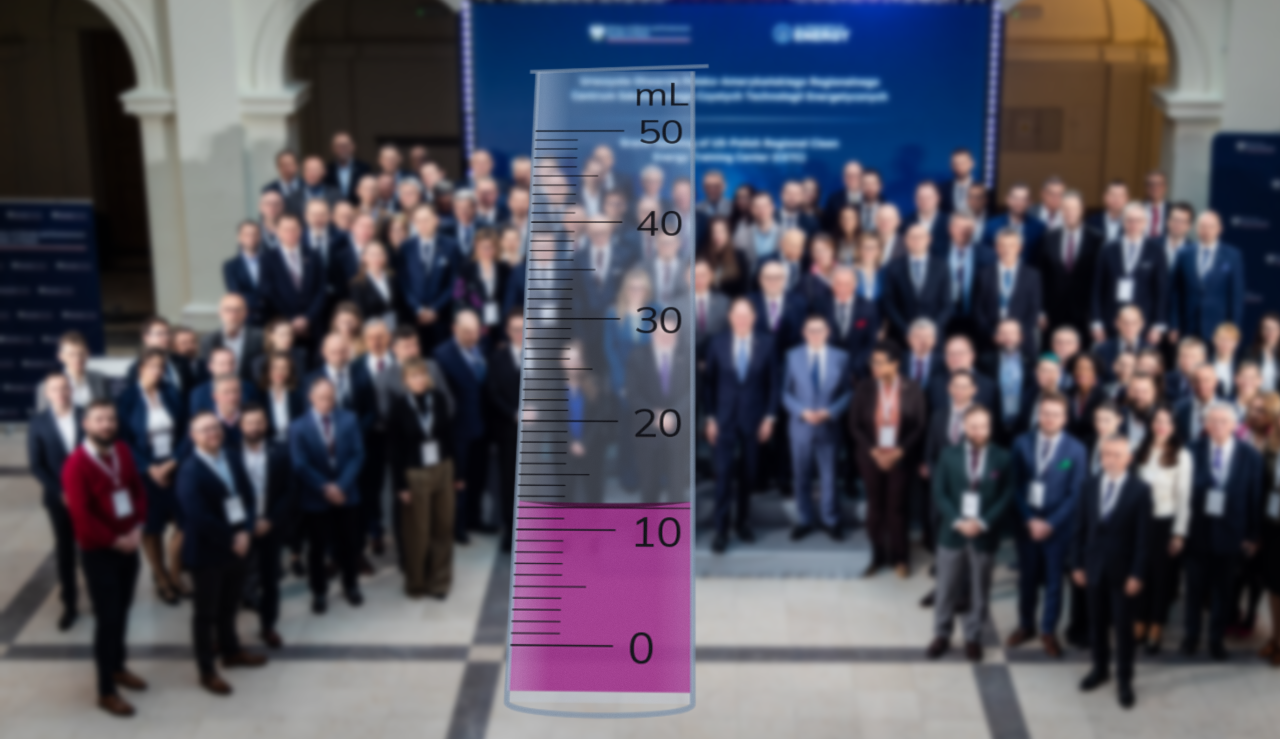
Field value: 12 mL
